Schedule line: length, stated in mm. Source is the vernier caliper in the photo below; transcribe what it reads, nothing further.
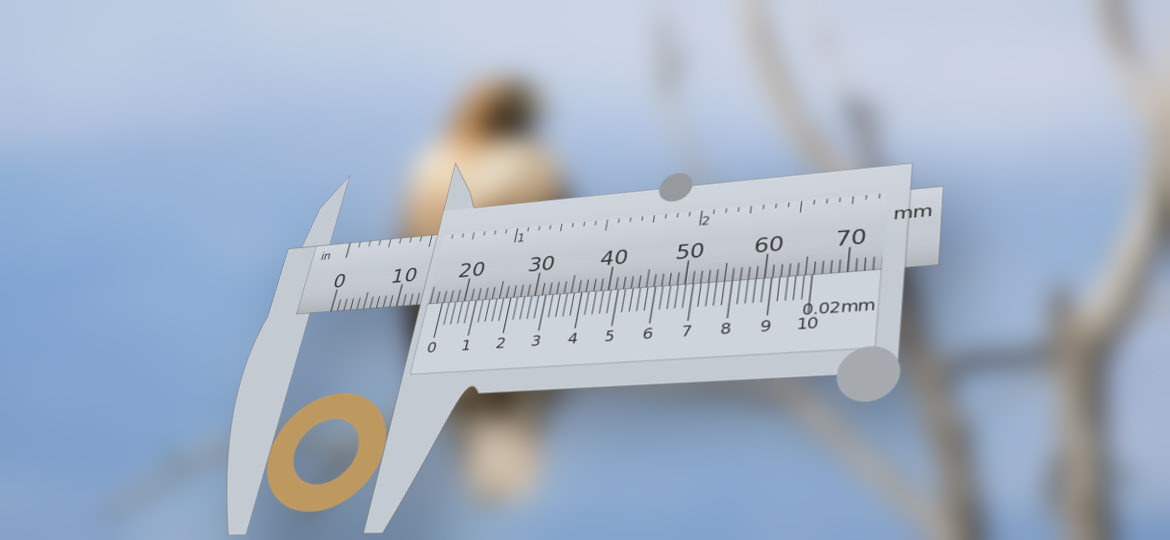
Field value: 16.8 mm
